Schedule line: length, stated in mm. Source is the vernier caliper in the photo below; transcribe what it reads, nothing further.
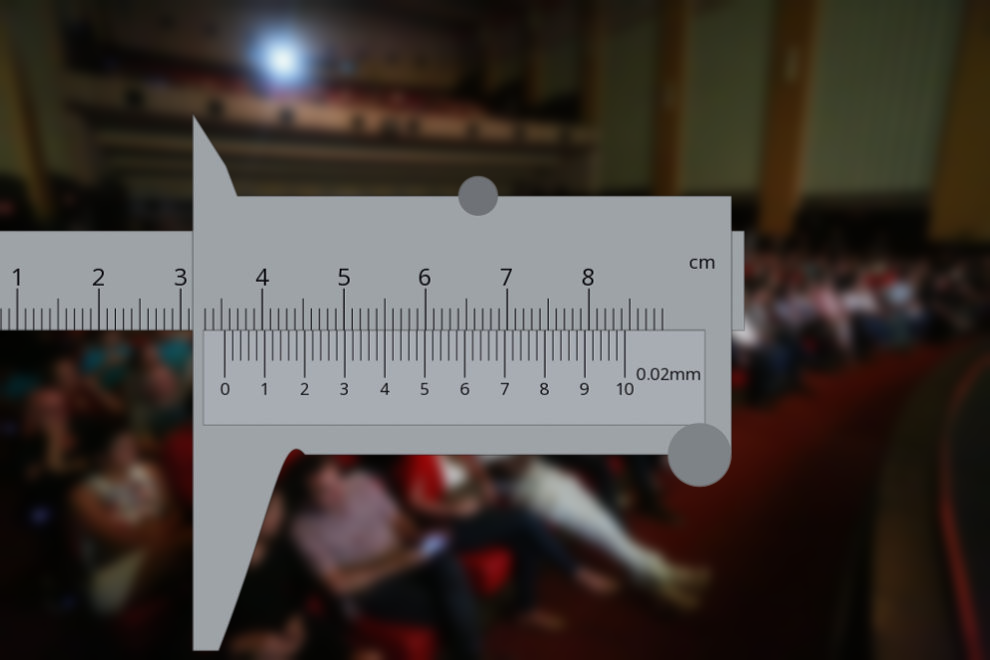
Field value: 35.4 mm
